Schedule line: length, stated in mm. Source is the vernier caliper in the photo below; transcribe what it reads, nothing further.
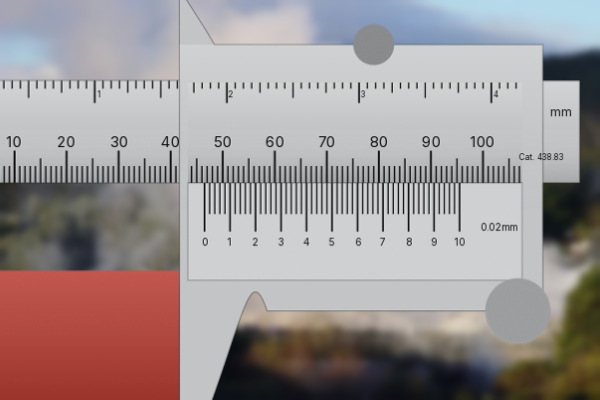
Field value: 46.5 mm
